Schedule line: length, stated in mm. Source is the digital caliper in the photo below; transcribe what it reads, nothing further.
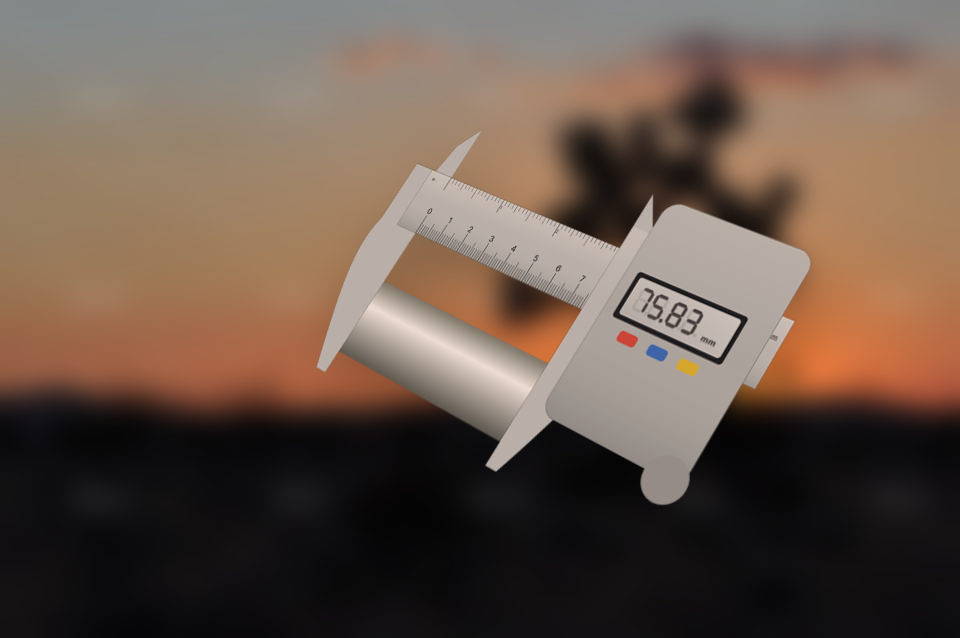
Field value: 75.83 mm
